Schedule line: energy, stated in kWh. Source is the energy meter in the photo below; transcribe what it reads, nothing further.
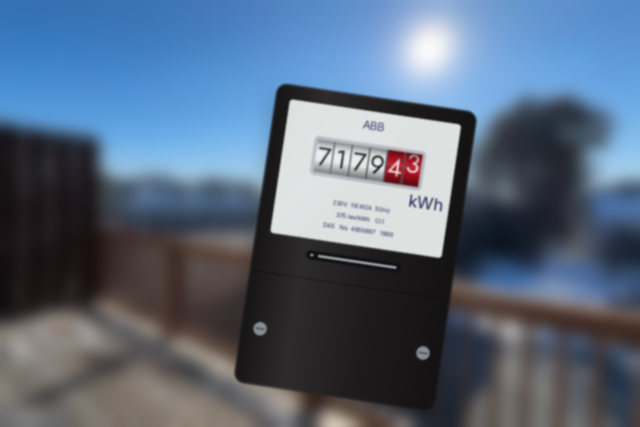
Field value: 7179.43 kWh
